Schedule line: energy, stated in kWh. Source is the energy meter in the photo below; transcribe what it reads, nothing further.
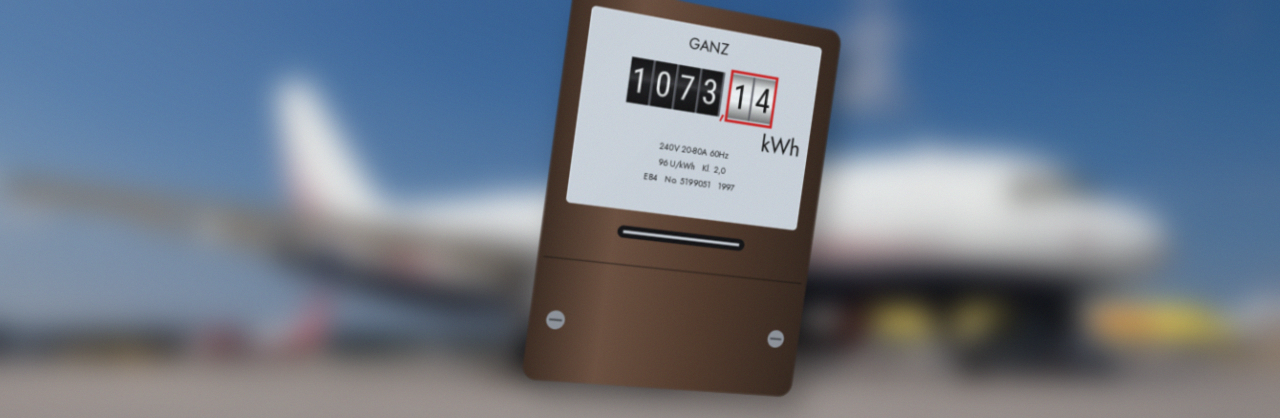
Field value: 1073.14 kWh
